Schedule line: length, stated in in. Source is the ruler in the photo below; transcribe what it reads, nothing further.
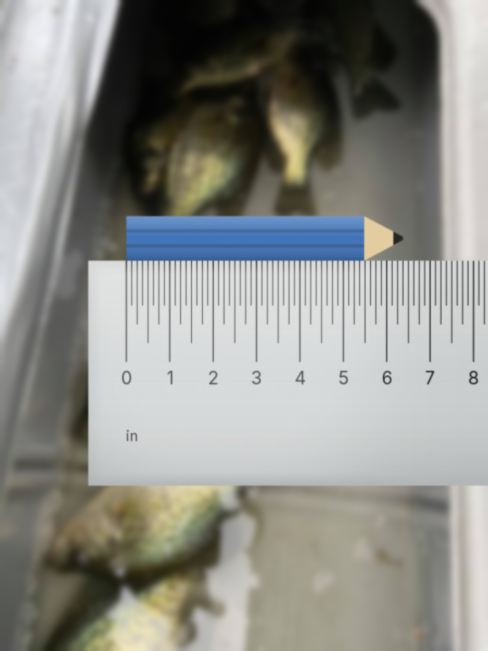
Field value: 6.375 in
